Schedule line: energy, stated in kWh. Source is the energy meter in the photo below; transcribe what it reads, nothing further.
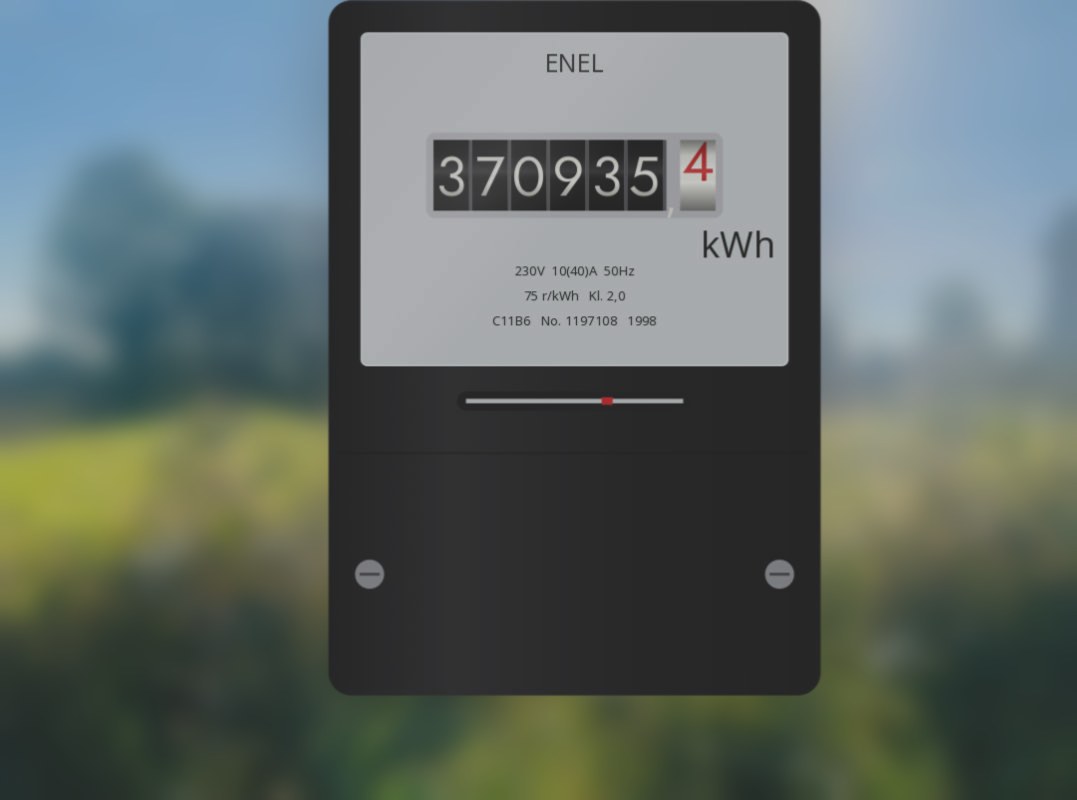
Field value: 370935.4 kWh
